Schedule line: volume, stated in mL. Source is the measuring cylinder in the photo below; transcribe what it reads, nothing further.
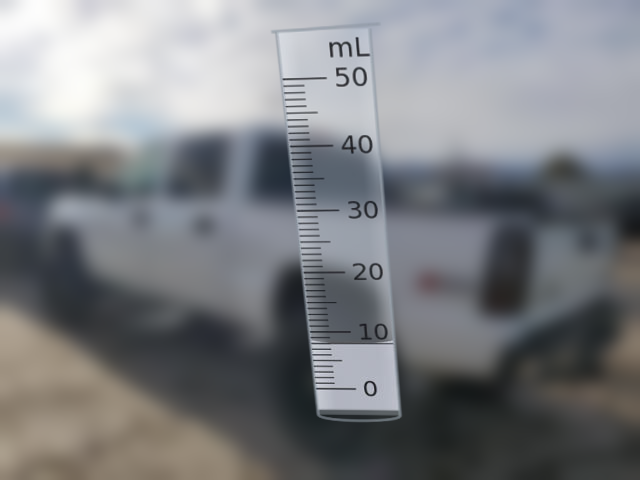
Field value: 8 mL
